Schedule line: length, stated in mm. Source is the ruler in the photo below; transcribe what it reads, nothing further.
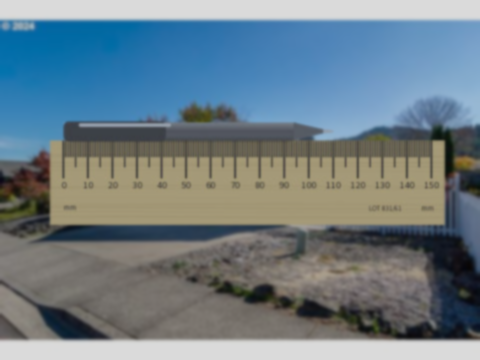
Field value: 110 mm
